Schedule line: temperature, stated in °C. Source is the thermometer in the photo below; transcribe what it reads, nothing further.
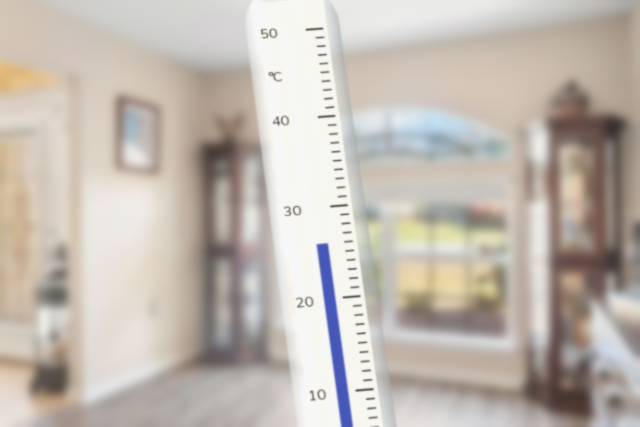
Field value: 26 °C
